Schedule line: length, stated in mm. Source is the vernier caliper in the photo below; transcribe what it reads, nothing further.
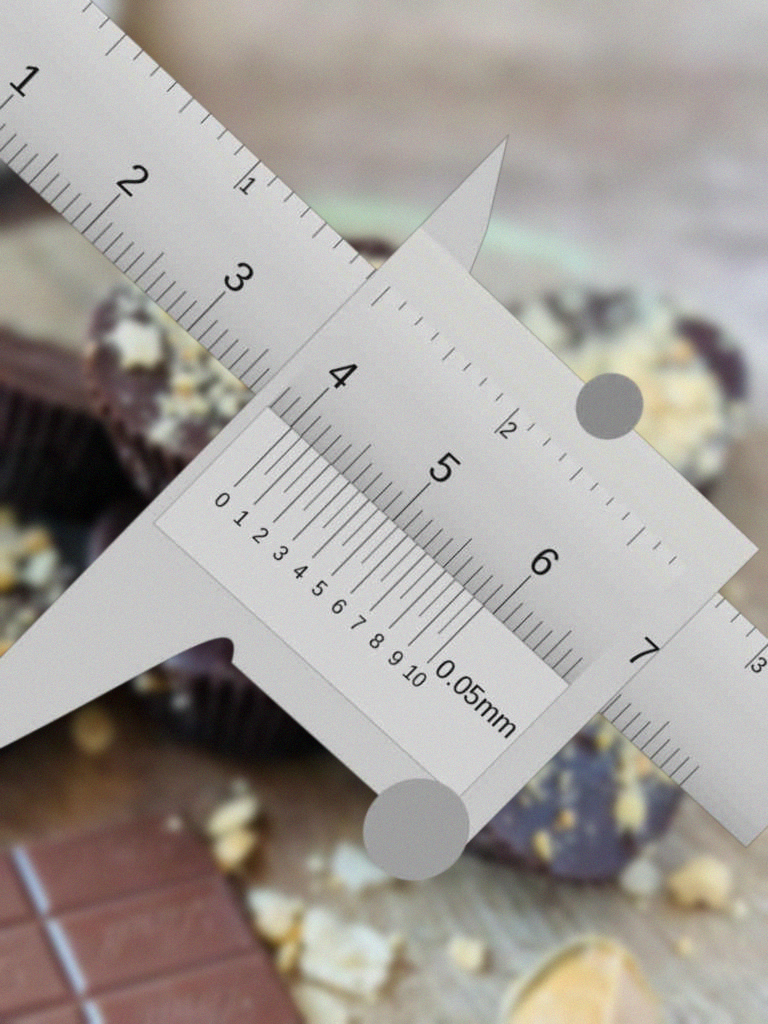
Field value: 40.1 mm
